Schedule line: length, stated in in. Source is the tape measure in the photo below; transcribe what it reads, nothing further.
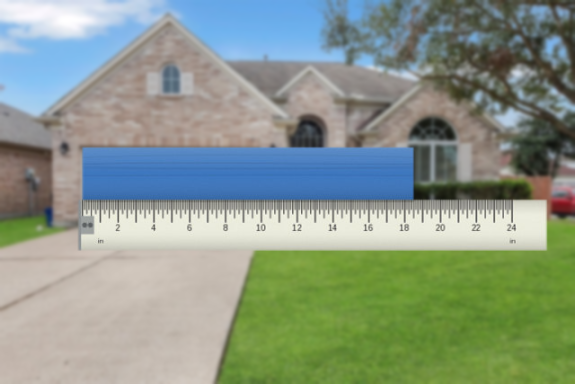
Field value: 18.5 in
